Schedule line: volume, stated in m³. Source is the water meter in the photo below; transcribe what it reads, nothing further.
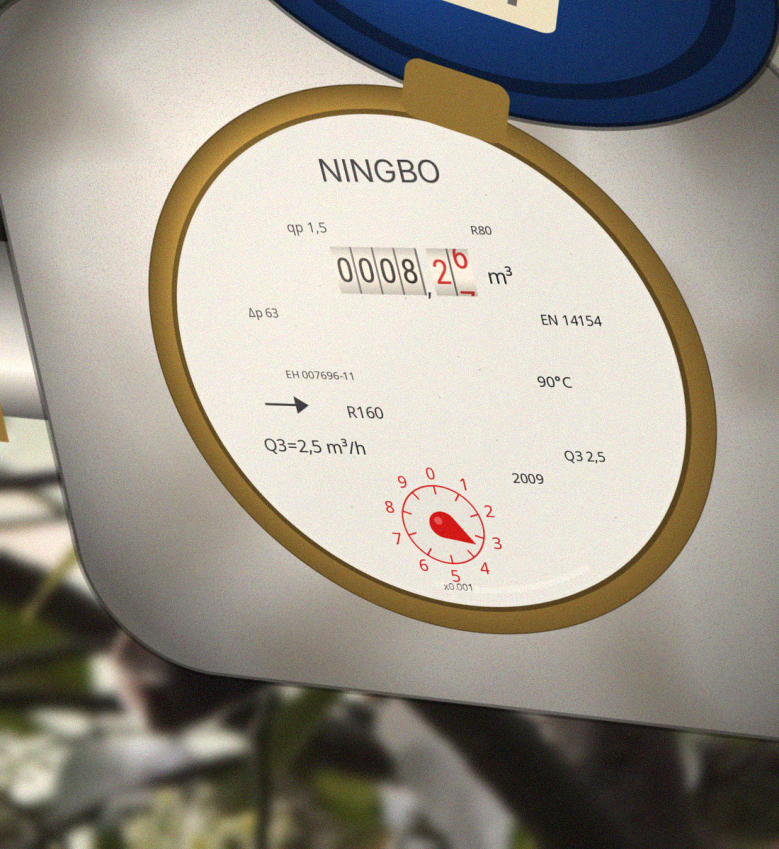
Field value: 8.263 m³
